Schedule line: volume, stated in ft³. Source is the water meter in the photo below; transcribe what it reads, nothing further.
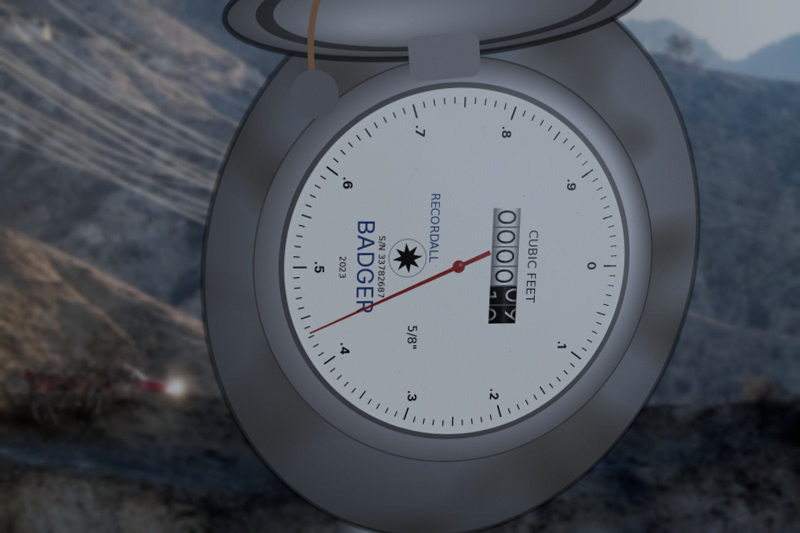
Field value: 9.43 ft³
